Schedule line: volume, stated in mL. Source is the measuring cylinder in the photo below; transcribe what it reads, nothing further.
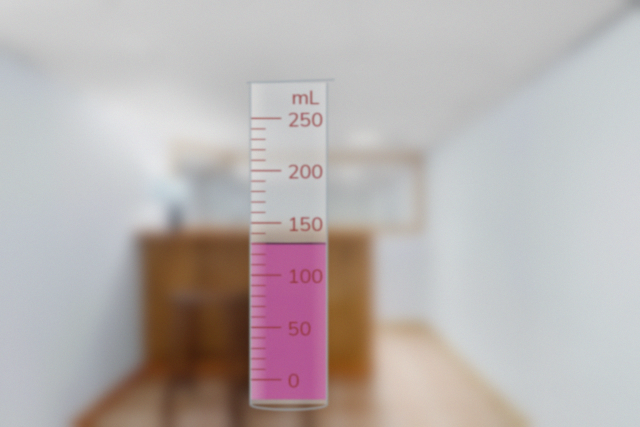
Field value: 130 mL
